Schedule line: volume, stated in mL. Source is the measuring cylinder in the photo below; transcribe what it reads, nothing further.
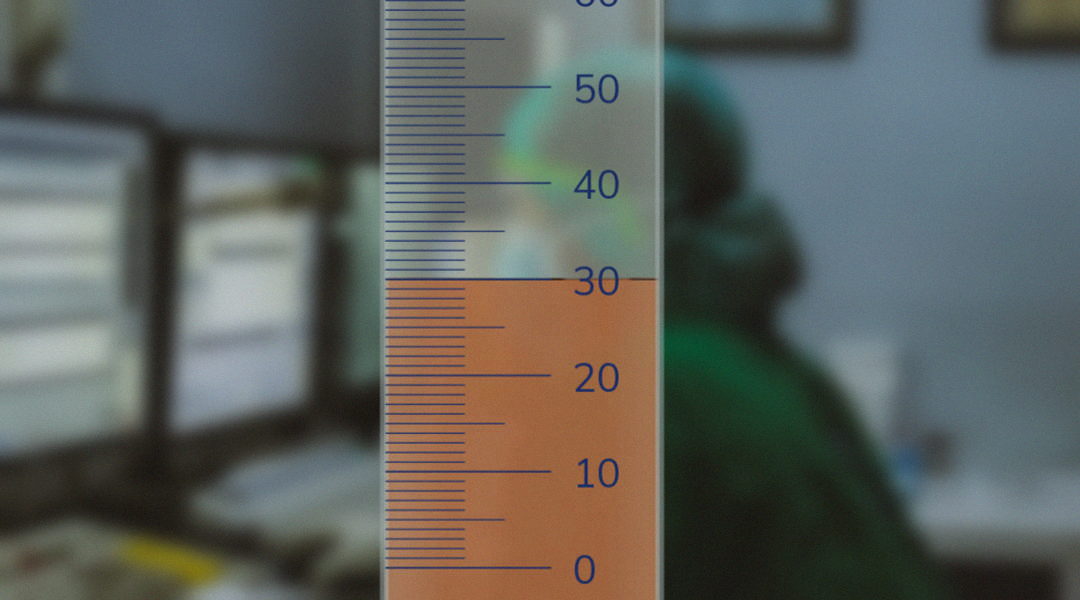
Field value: 30 mL
